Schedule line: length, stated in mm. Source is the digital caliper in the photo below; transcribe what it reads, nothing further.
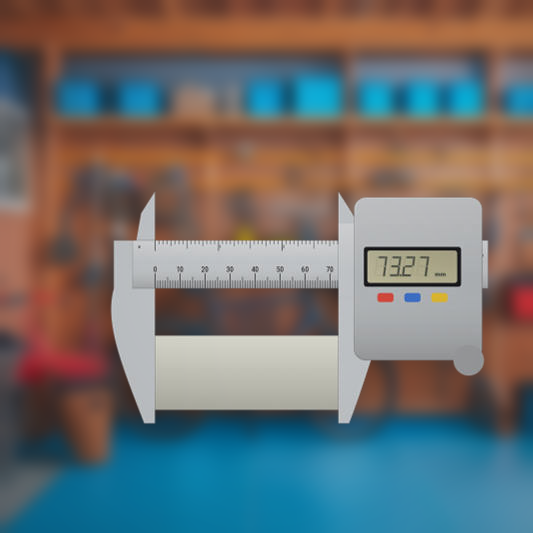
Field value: 73.27 mm
